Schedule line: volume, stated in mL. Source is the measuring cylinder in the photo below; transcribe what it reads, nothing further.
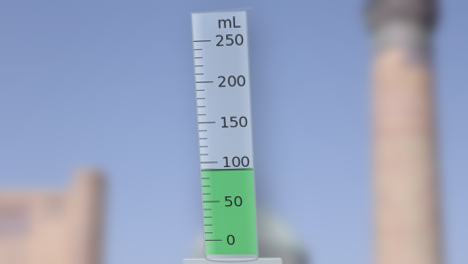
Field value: 90 mL
